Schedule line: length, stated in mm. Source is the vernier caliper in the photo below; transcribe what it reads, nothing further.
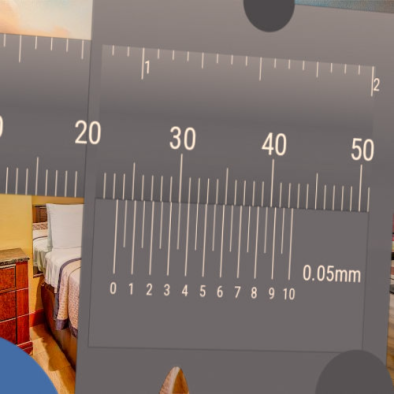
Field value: 23.4 mm
